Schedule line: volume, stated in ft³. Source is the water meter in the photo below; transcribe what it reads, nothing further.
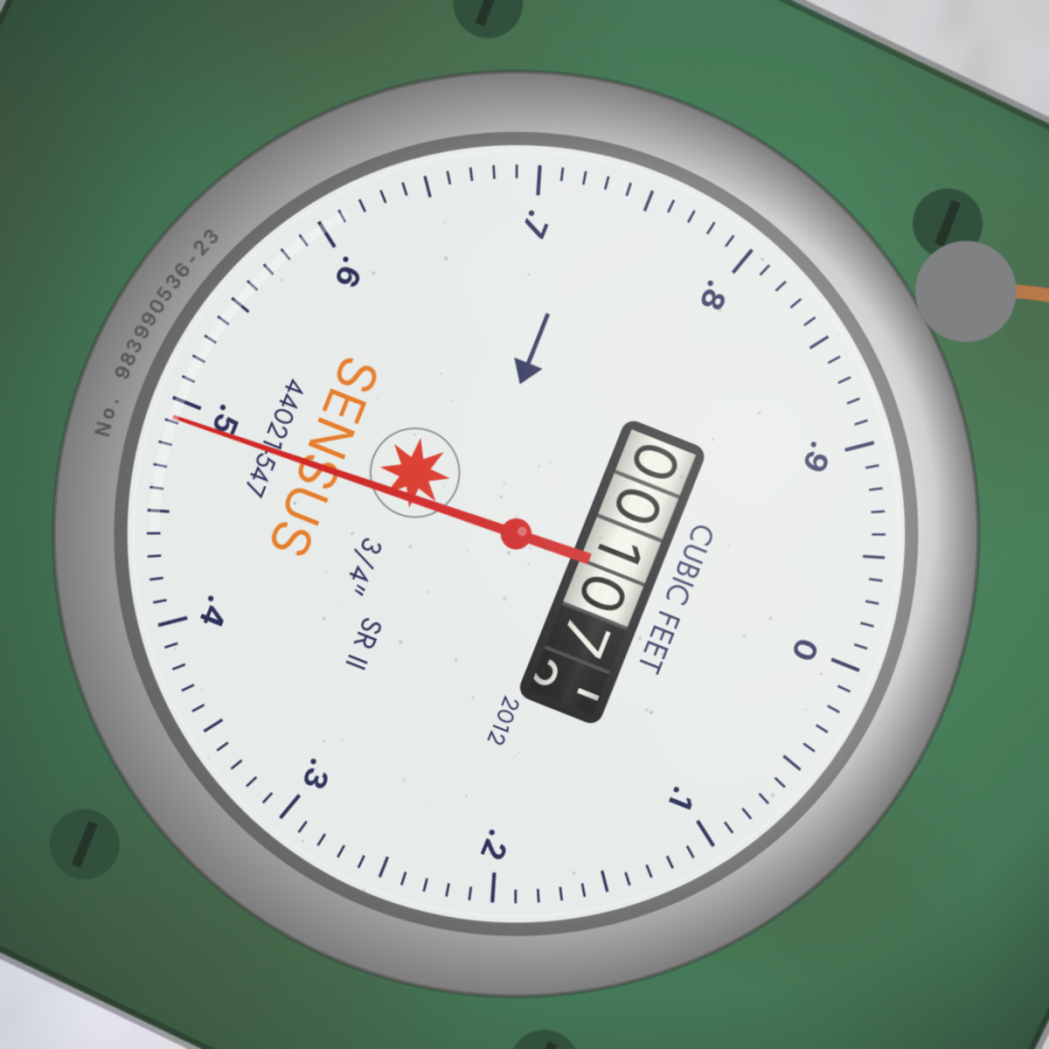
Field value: 1071.49 ft³
